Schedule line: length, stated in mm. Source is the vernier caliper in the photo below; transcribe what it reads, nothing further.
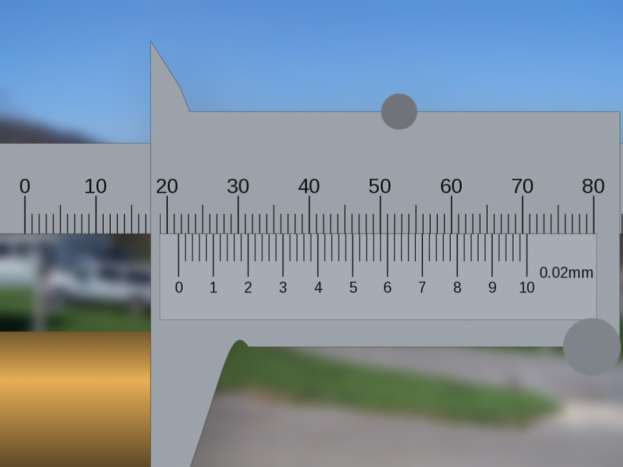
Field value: 21.6 mm
